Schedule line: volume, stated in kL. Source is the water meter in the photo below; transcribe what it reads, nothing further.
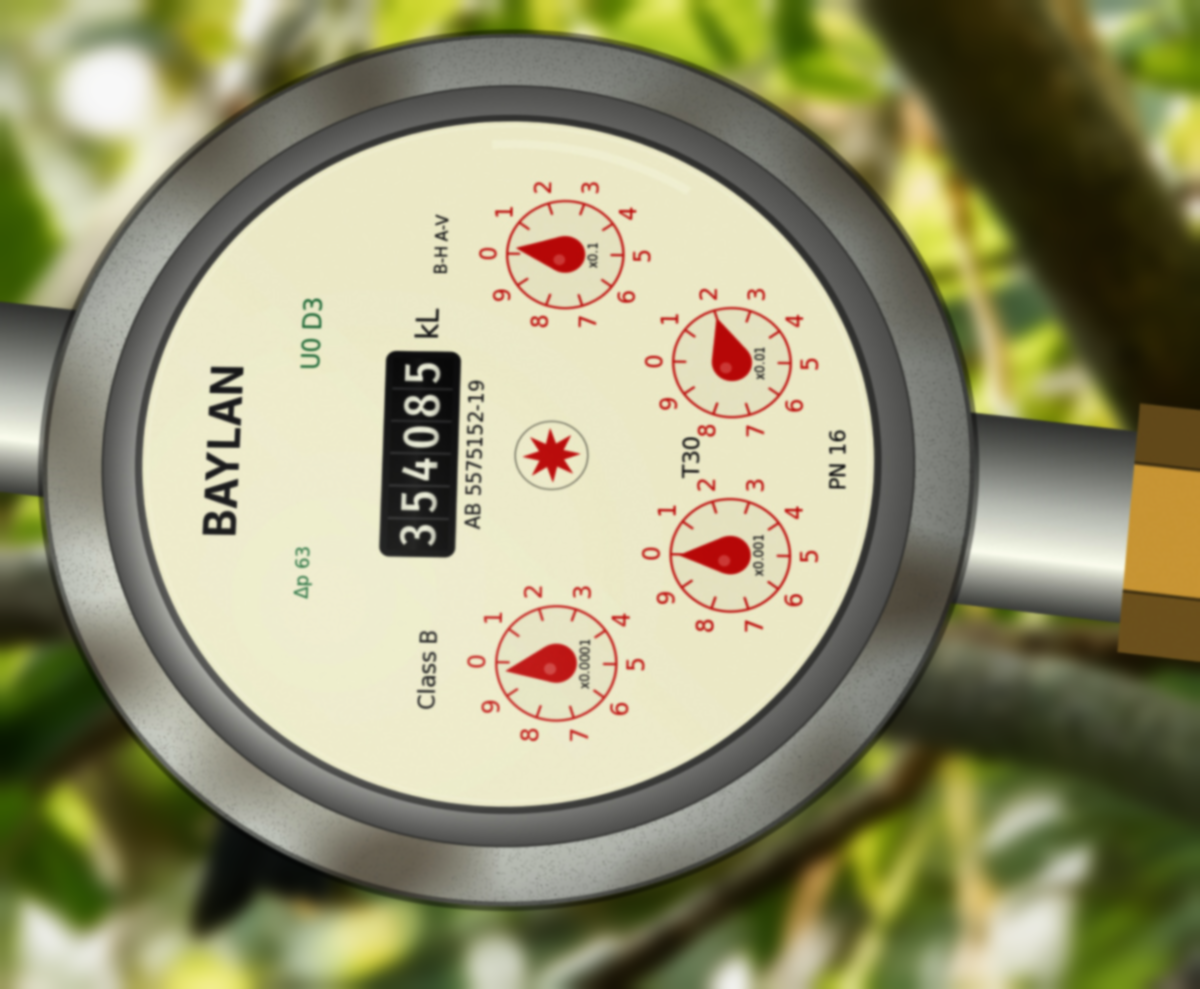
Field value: 354085.0199 kL
